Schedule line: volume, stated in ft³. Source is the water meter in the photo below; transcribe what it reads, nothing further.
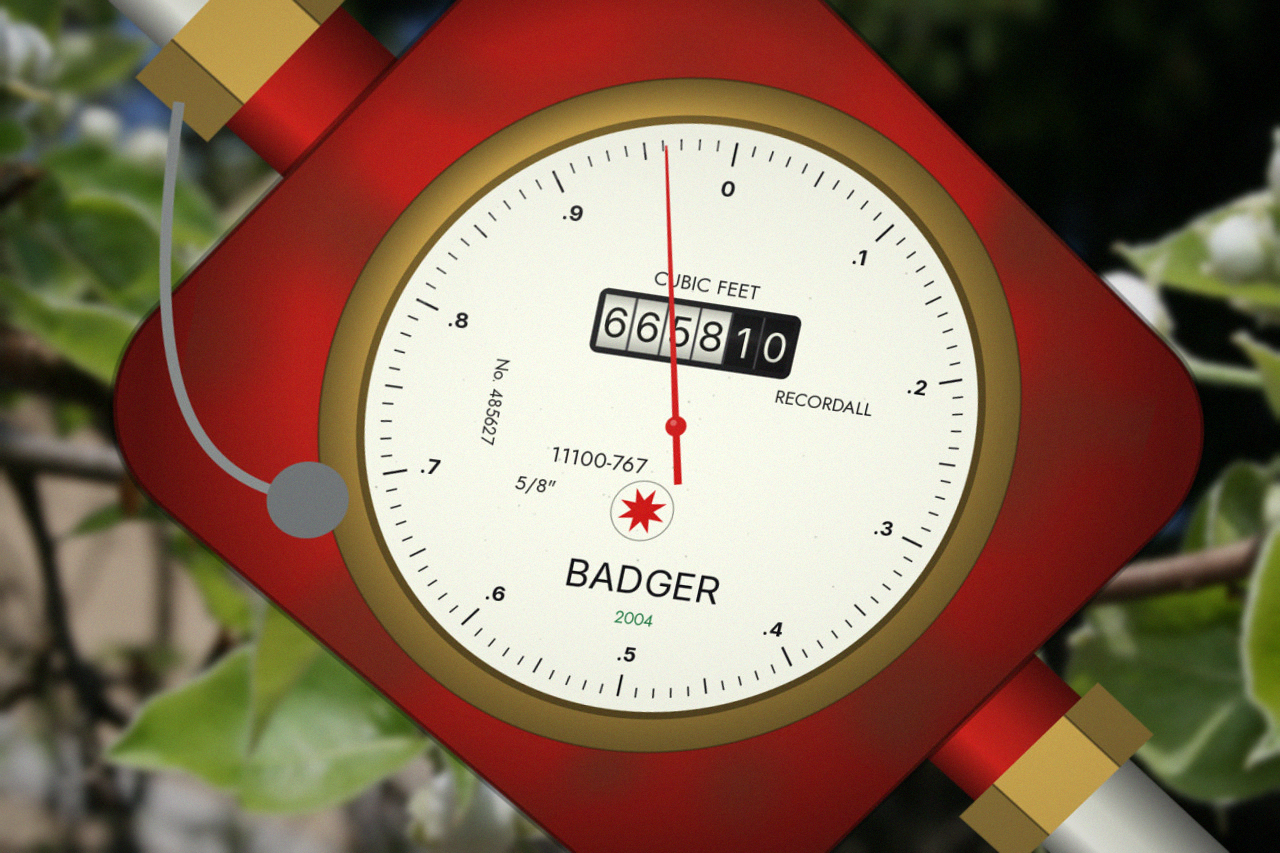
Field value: 665809.96 ft³
